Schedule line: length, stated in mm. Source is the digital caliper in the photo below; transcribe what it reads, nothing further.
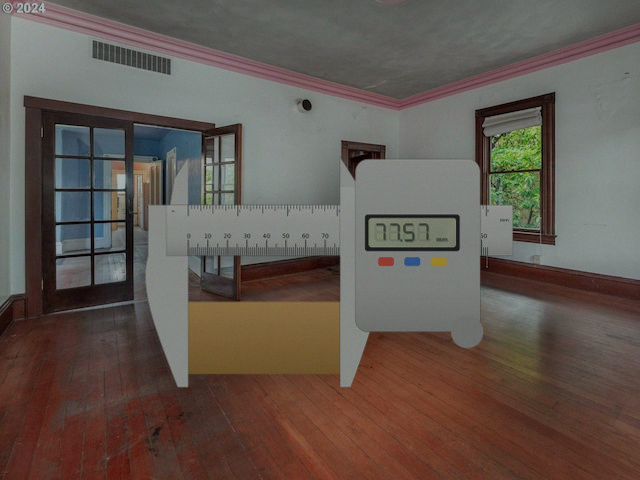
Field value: 77.57 mm
